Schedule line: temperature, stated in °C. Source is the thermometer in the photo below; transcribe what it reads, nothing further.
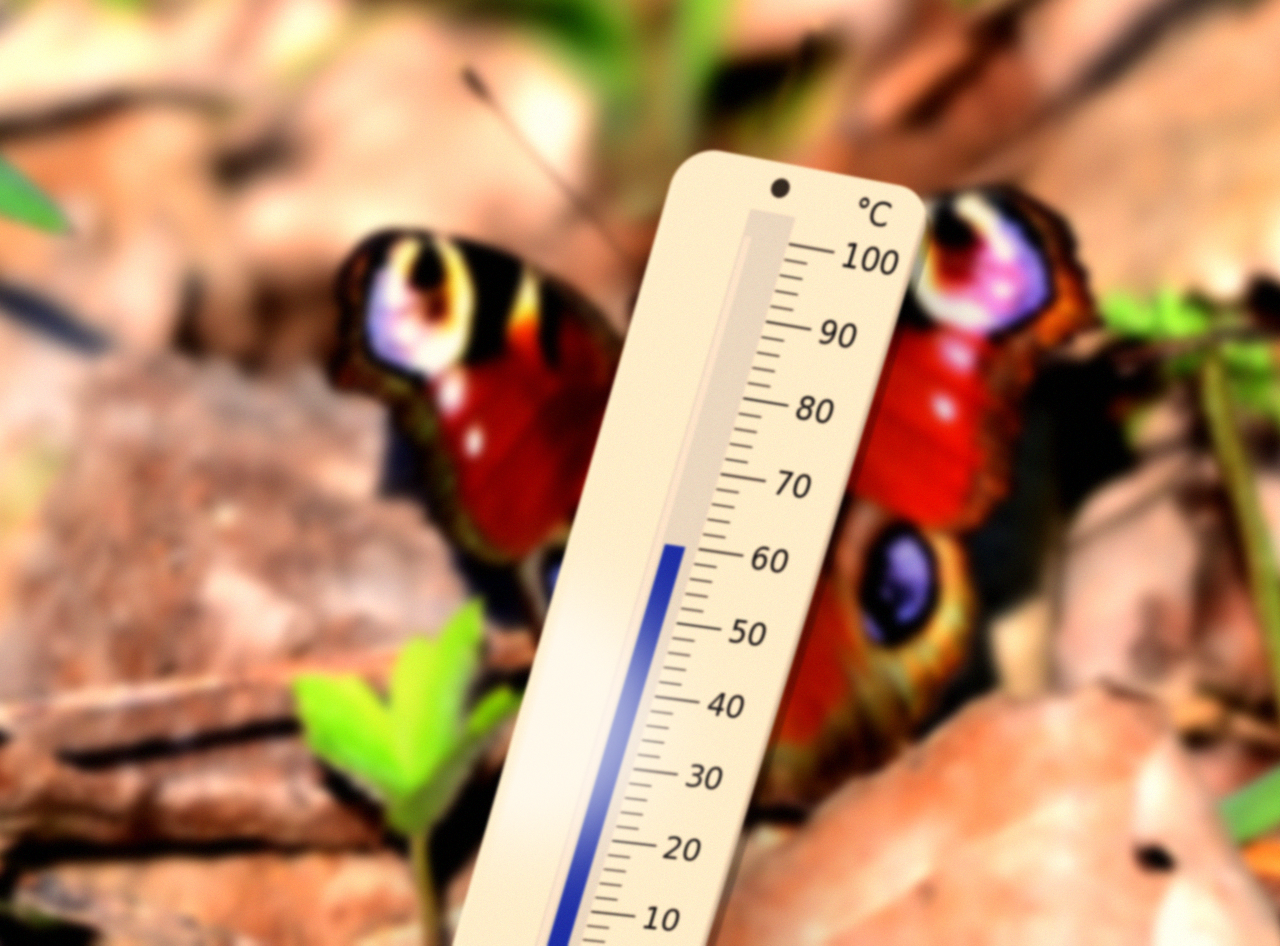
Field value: 60 °C
